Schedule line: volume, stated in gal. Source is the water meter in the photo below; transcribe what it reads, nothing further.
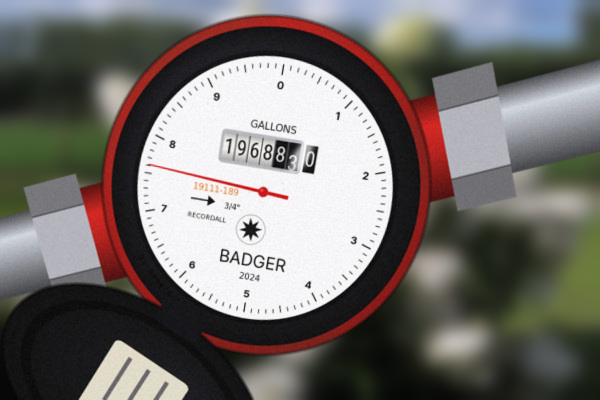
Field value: 1968827.6 gal
